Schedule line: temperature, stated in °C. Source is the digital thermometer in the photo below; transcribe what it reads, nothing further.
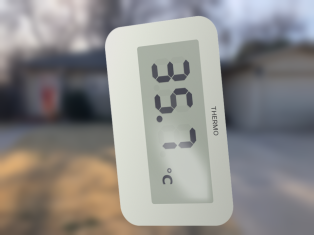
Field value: 35.7 °C
